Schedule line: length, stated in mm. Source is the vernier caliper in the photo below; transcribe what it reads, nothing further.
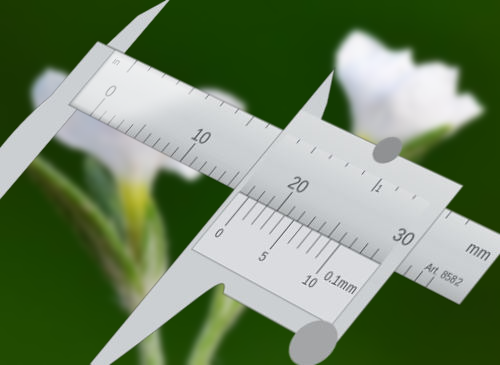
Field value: 17.2 mm
